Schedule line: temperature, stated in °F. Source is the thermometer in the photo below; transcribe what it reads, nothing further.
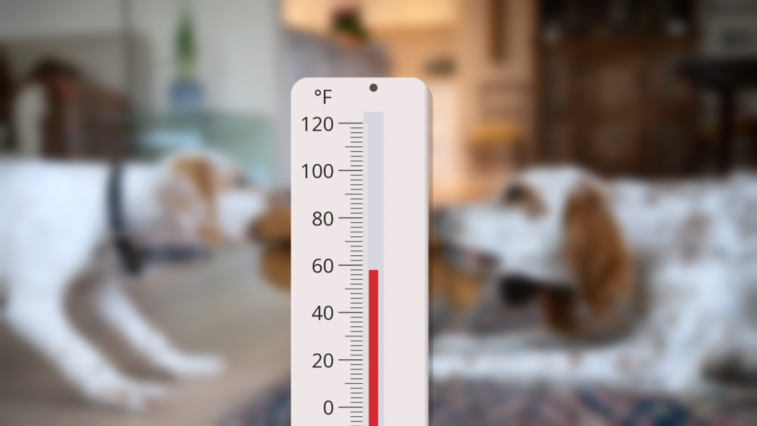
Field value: 58 °F
